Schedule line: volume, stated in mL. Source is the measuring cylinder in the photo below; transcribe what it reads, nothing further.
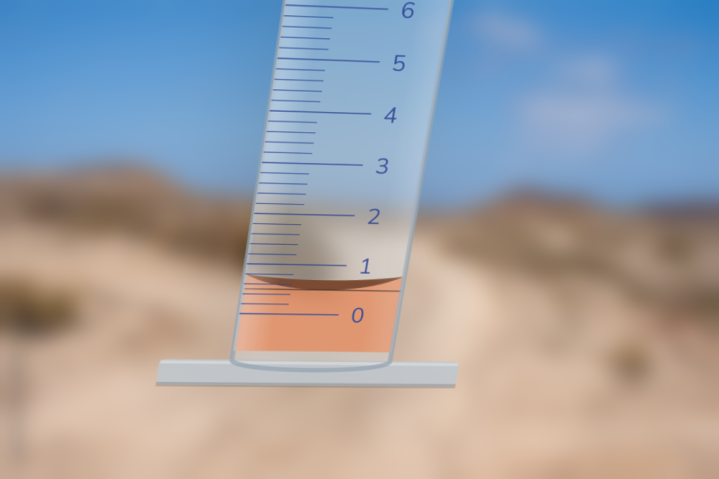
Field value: 0.5 mL
